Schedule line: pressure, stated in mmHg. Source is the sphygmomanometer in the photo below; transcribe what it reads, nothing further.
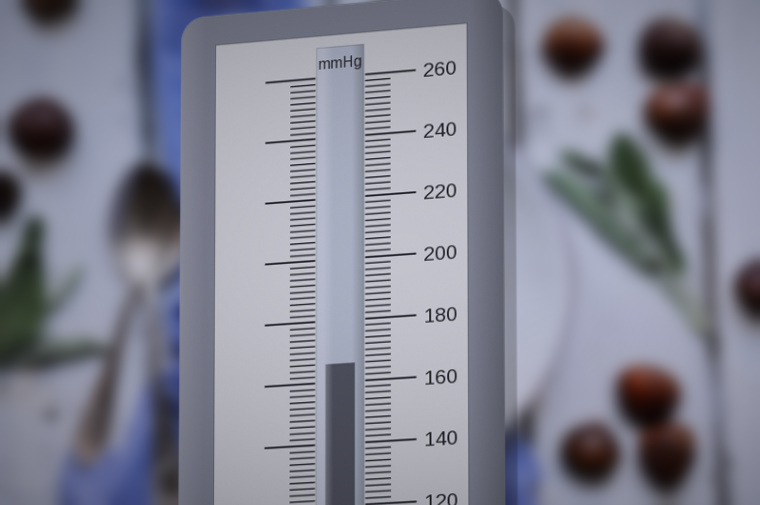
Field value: 166 mmHg
